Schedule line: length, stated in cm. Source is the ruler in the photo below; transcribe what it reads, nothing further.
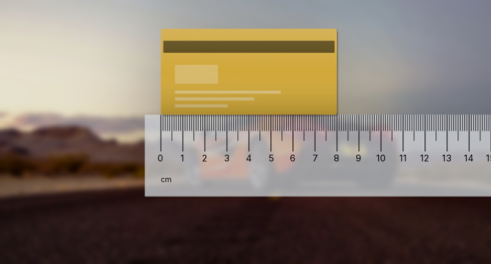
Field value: 8 cm
